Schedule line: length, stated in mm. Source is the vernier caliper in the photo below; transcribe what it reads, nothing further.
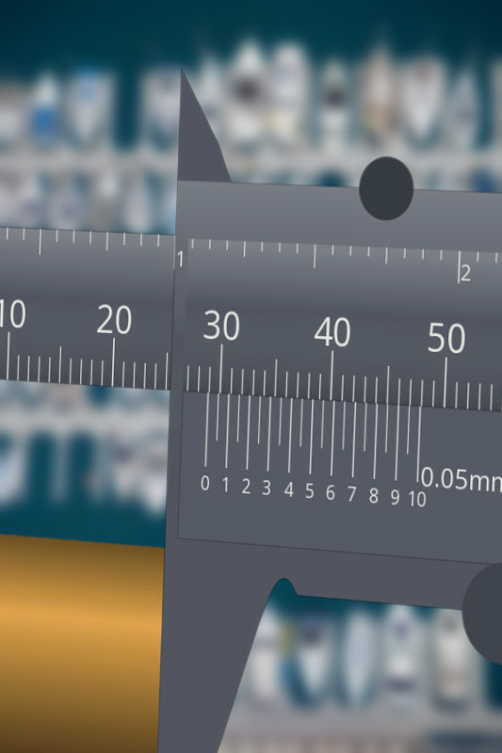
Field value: 28.9 mm
